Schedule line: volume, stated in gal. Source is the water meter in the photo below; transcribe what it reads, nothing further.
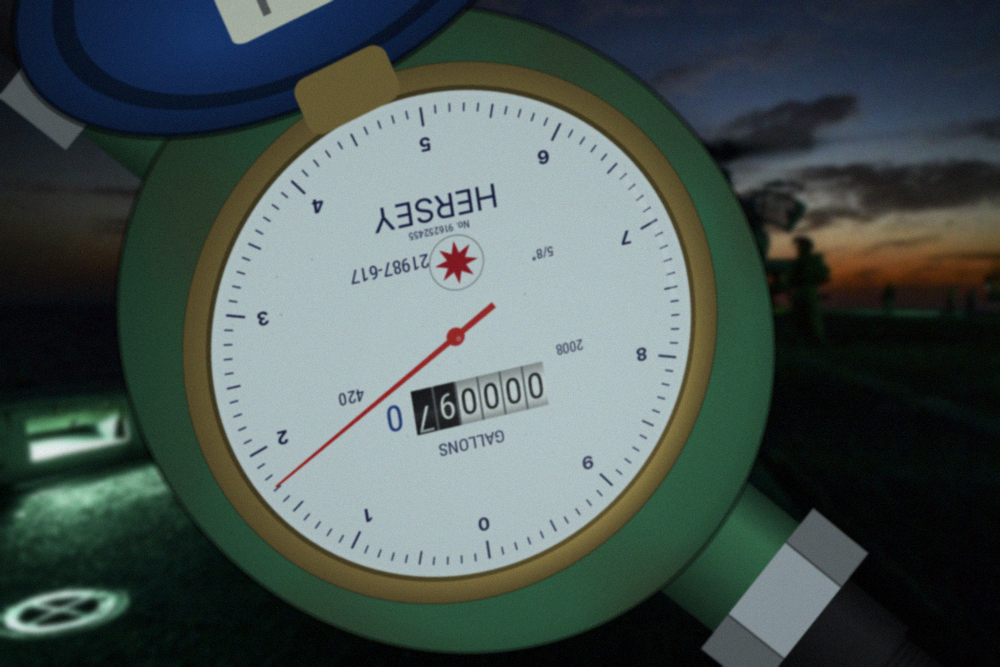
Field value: 971.7 gal
